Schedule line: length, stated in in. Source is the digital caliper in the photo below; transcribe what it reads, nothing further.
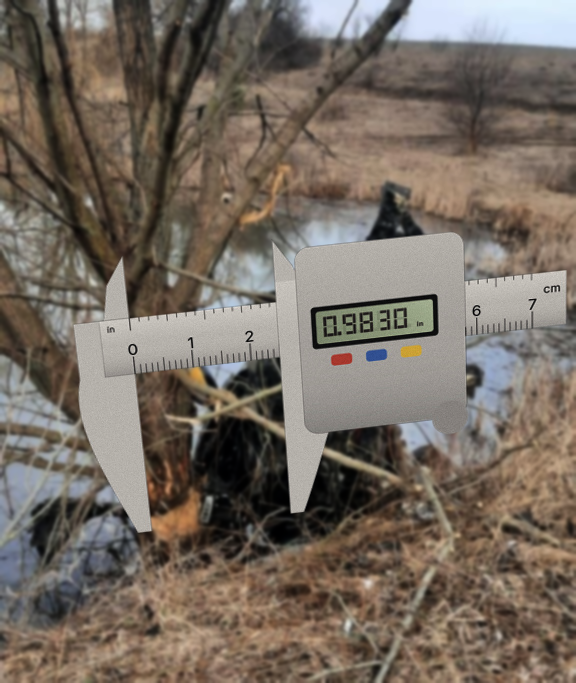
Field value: 0.9830 in
